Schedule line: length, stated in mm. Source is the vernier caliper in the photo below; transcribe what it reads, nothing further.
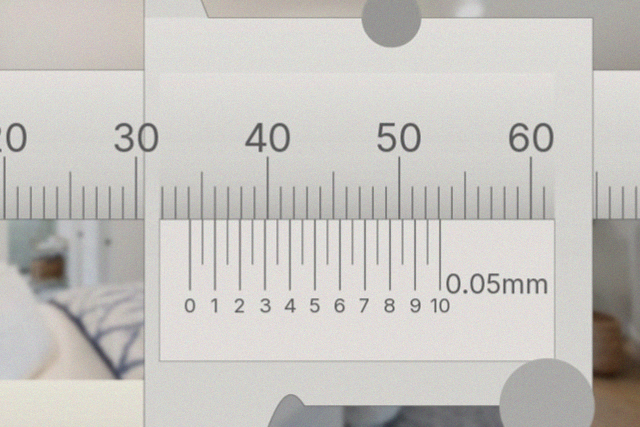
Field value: 34.1 mm
